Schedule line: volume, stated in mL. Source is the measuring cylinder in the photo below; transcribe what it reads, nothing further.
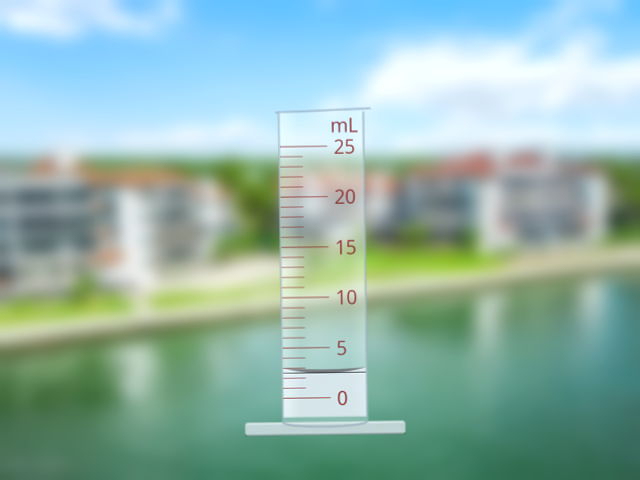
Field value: 2.5 mL
